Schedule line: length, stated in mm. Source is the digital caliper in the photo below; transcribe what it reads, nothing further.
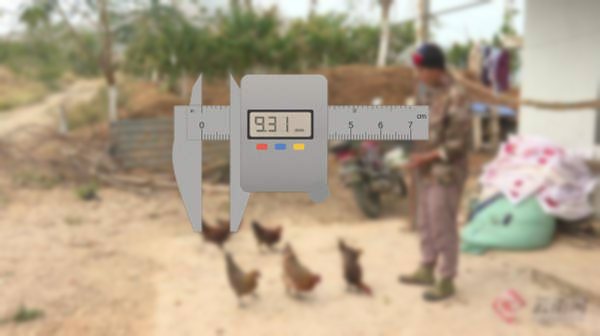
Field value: 9.31 mm
